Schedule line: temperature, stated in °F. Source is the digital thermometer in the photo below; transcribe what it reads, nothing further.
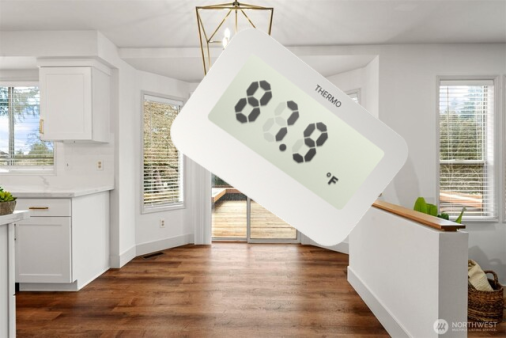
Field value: 87.9 °F
